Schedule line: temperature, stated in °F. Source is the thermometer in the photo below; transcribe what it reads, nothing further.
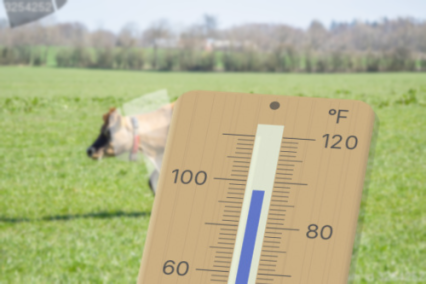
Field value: 96 °F
